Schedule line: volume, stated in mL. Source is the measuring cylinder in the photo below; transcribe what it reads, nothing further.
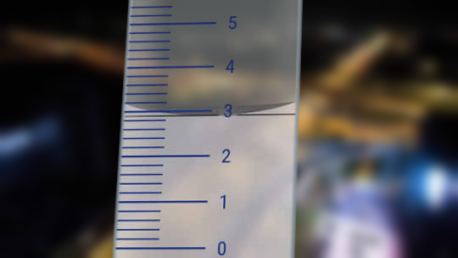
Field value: 2.9 mL
